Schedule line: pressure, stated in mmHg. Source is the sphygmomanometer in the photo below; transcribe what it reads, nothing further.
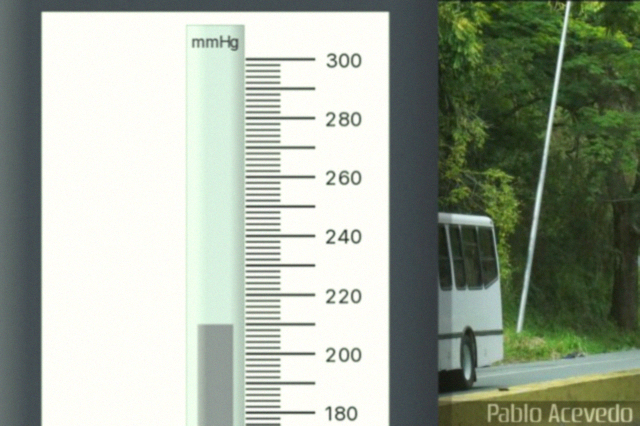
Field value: 210 mmHg
